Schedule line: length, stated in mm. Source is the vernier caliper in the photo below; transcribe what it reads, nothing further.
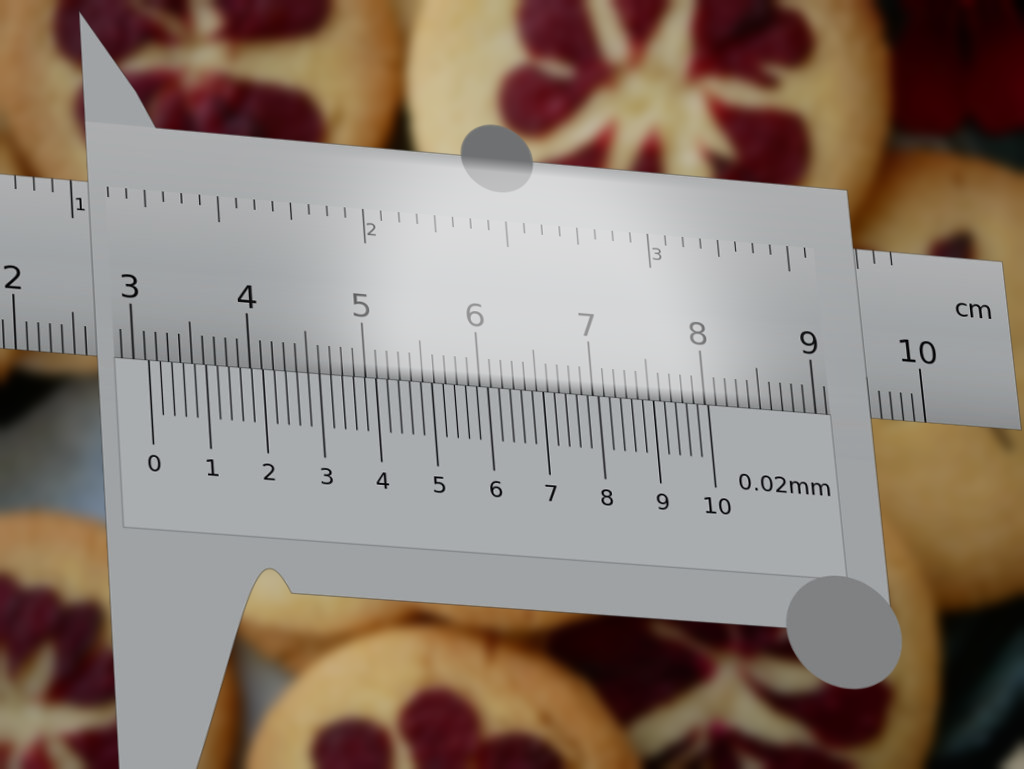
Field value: 31.3 mm
